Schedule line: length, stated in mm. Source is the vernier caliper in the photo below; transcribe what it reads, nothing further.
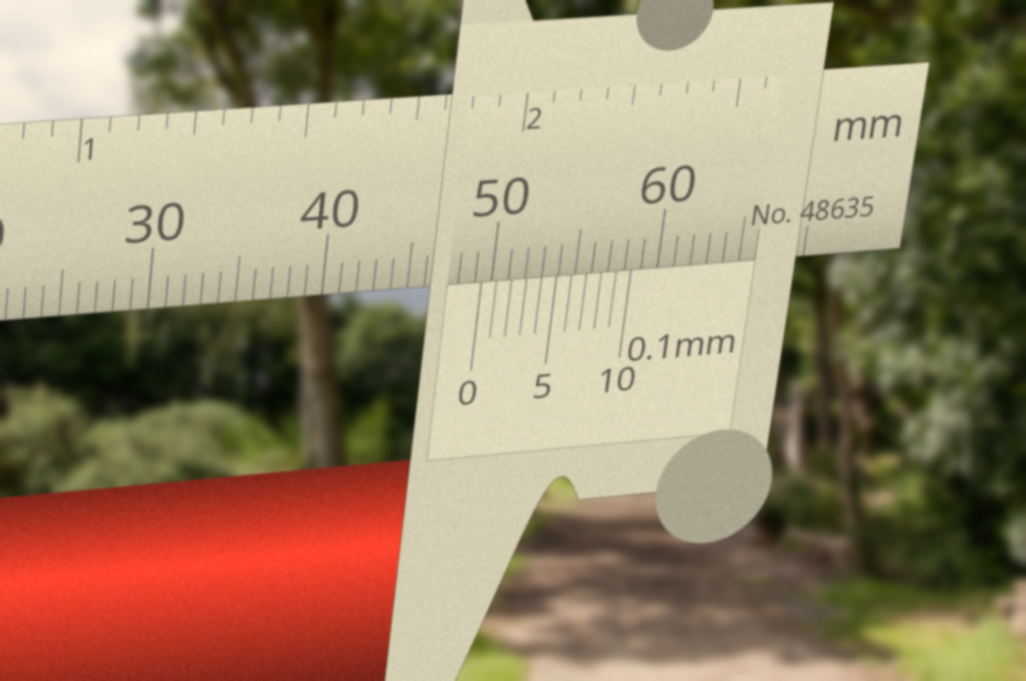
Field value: 49.4 mm
